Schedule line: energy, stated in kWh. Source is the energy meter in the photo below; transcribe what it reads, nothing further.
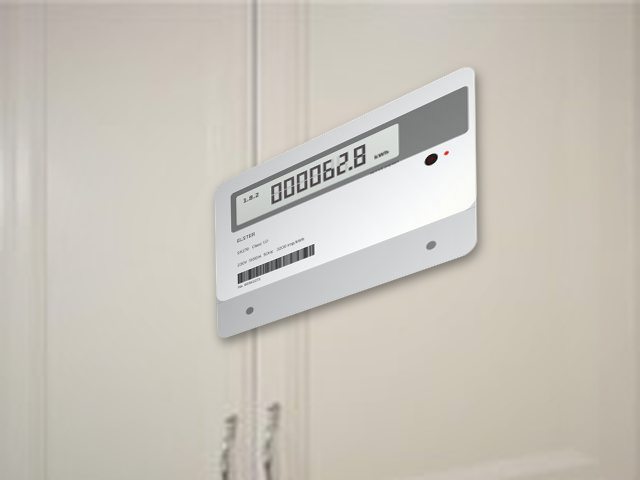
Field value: 62.8 kWh
